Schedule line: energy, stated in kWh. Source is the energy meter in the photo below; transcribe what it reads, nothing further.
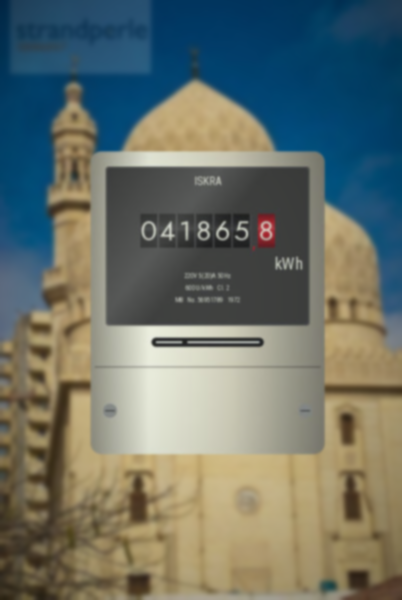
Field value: 41865.8 kWh
